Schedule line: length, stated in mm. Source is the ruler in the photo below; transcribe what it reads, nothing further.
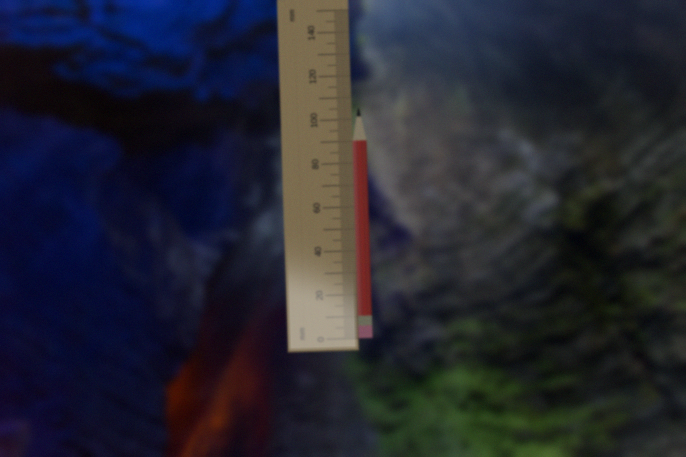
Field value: 105 mm
